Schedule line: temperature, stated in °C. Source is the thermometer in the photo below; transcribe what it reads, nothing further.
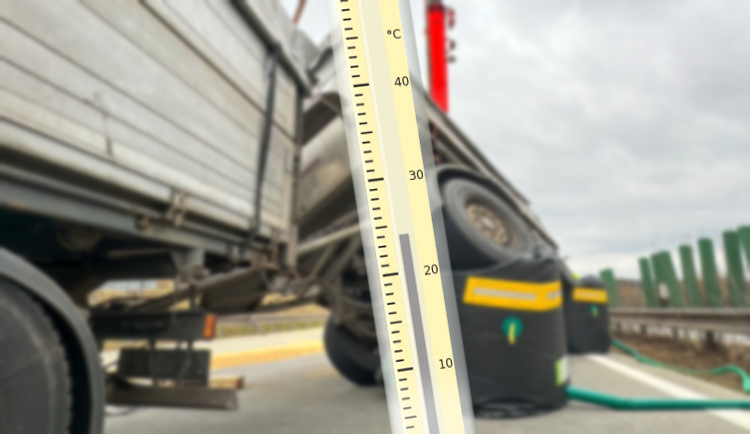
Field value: 24 °C
